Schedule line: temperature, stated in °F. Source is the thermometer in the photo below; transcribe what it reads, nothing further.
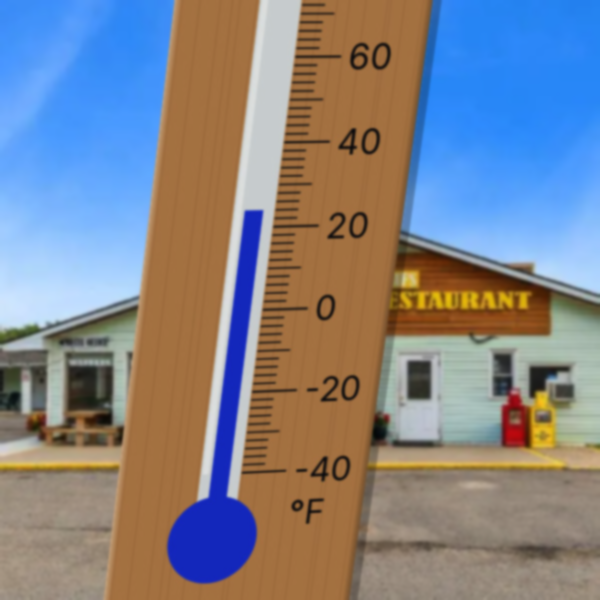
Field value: 24 °F
